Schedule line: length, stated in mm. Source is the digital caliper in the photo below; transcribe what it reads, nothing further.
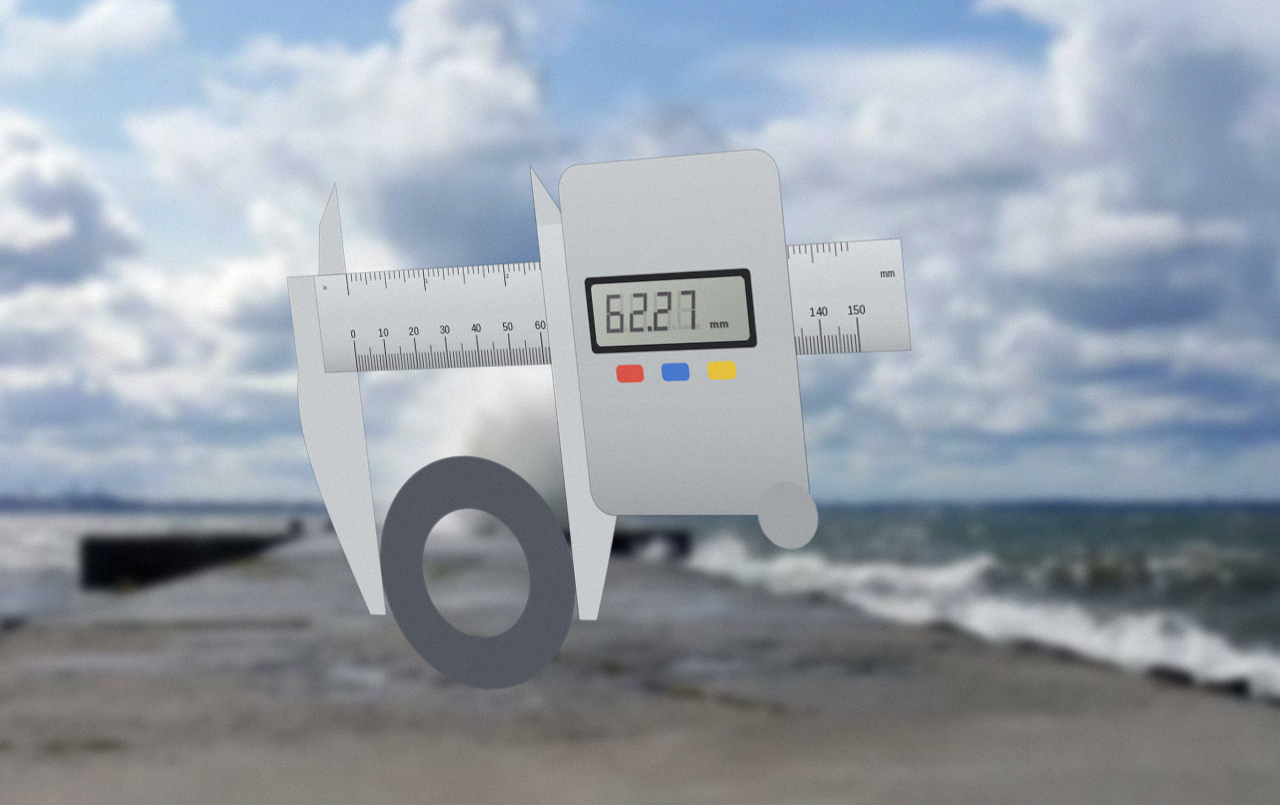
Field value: 62.27 mm
